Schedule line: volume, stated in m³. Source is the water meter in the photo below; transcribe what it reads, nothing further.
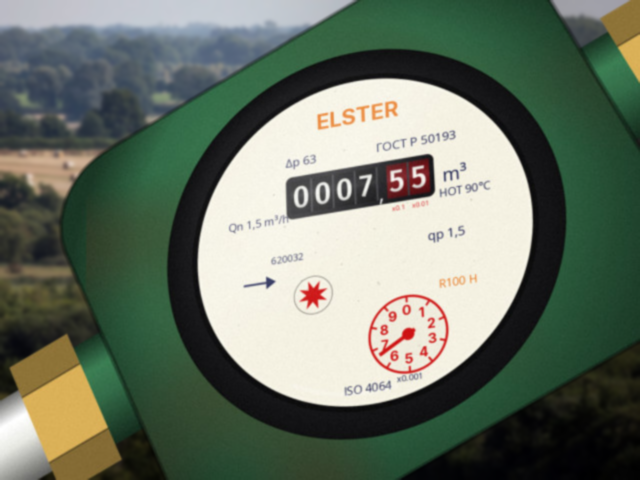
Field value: 7.556 m³
